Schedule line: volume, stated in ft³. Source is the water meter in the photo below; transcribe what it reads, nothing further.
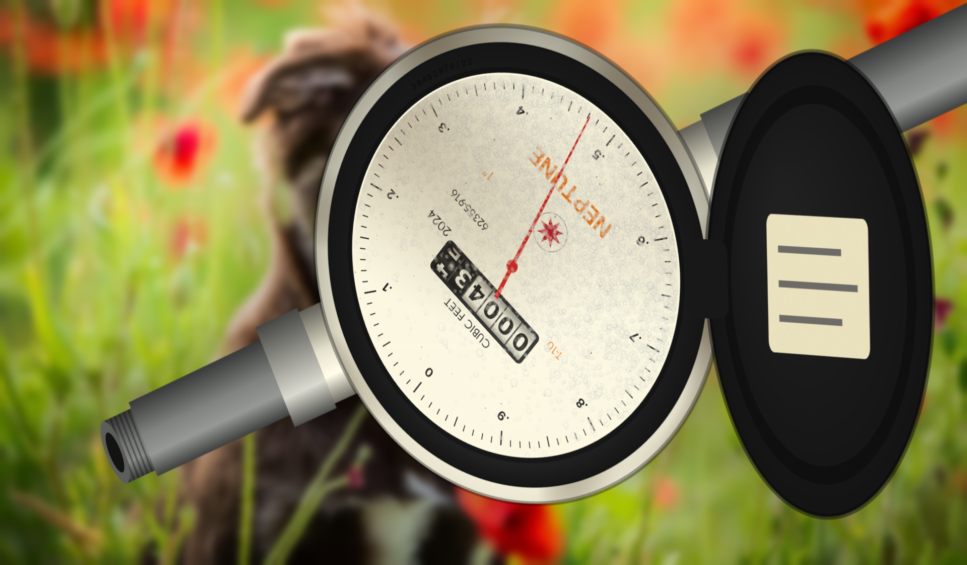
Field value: 434.47 ft³
